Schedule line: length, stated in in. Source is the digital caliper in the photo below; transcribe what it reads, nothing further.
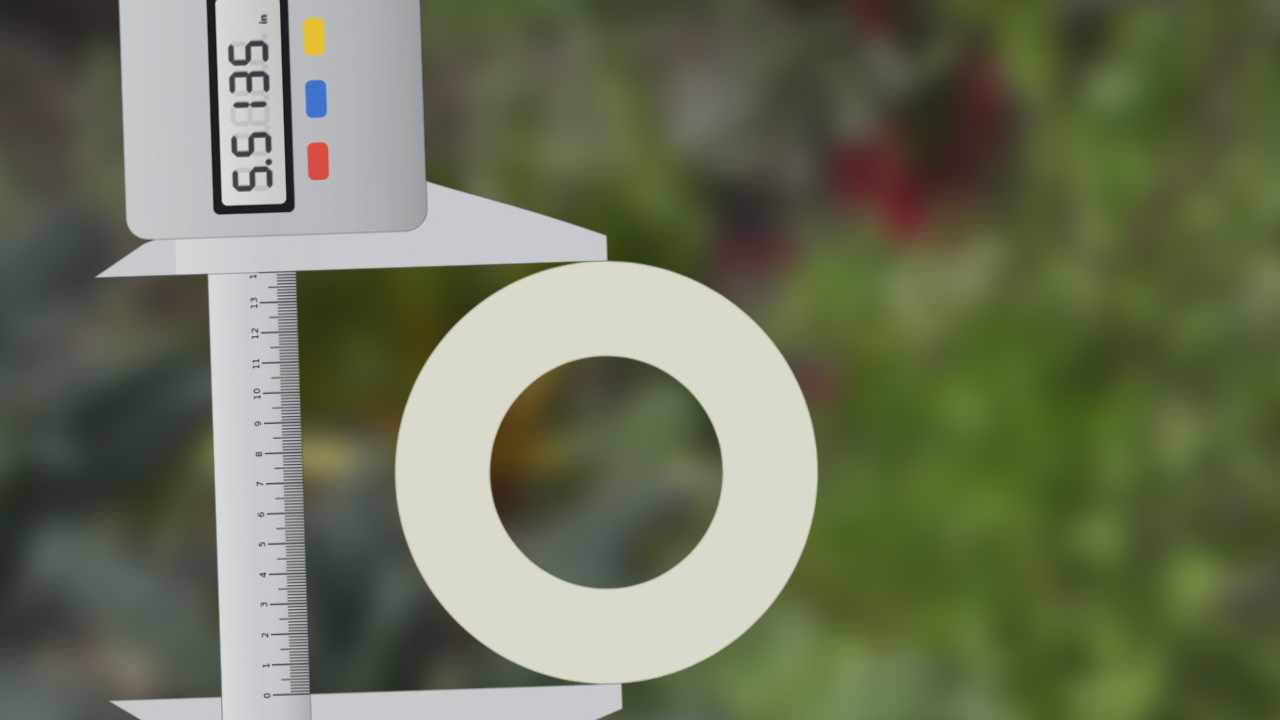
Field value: 5.5135 in
